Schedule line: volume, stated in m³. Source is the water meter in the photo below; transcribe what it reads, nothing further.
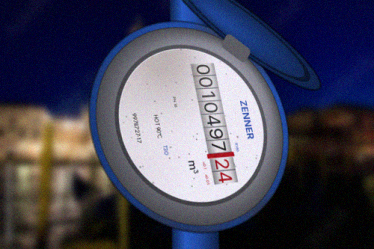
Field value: 10497.24 m³
